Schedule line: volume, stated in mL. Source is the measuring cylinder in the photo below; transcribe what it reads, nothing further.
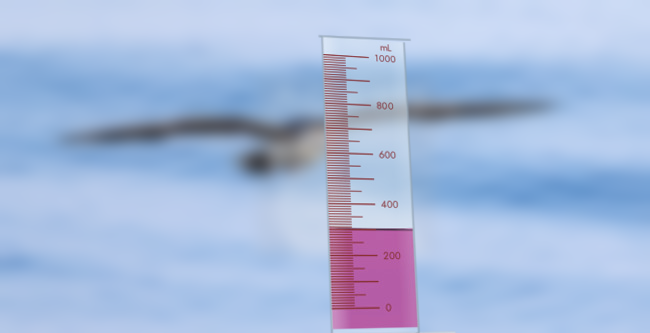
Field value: 300 mL
